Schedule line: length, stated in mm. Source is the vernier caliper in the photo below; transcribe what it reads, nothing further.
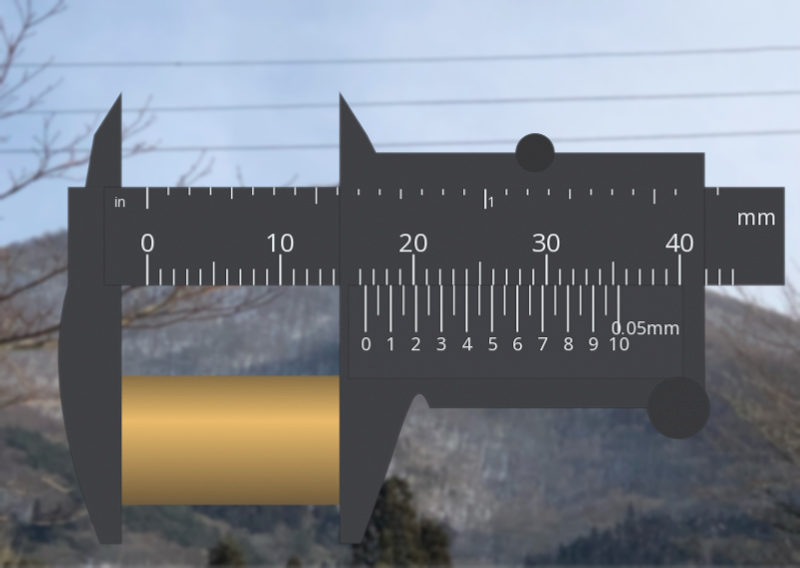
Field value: 16.4 mm
